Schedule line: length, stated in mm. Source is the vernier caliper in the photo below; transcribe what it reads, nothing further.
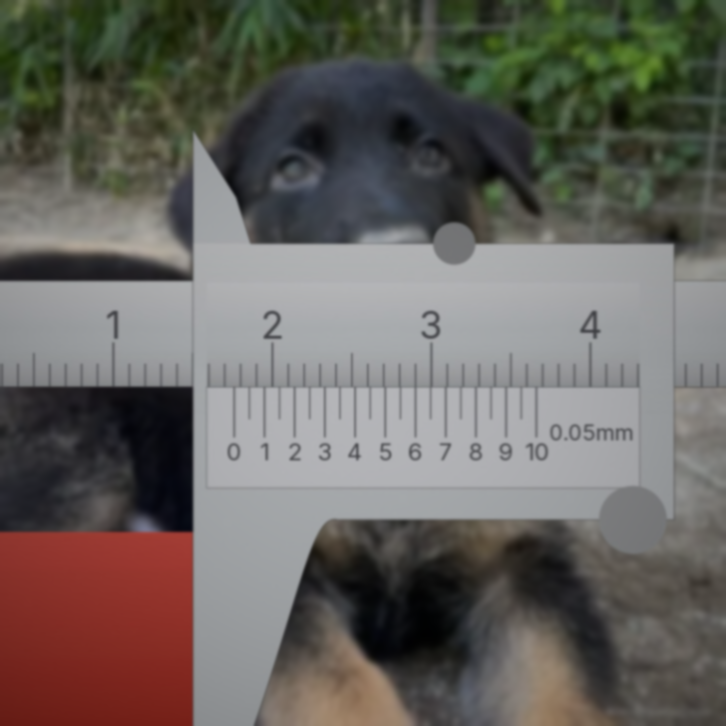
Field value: 17.6 mm
